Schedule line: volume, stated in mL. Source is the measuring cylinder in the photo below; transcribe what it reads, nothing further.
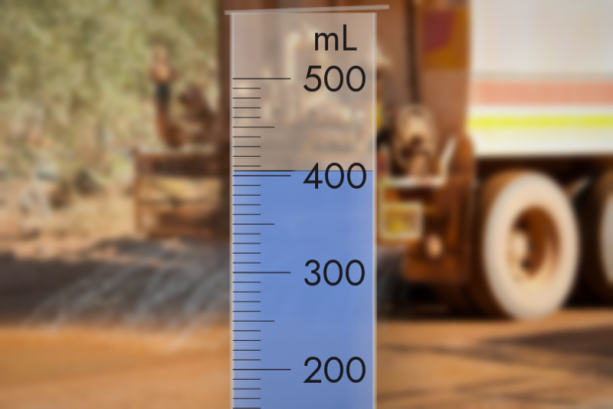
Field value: 405 mL
